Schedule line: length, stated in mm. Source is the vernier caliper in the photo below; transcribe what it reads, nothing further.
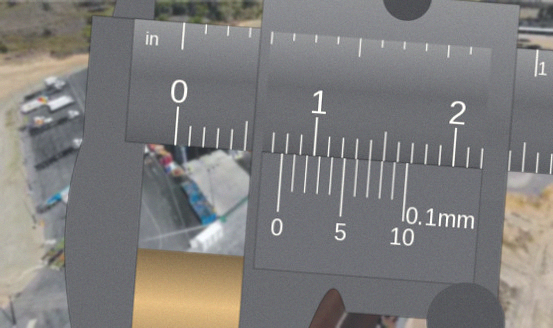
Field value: 7.7 mm
